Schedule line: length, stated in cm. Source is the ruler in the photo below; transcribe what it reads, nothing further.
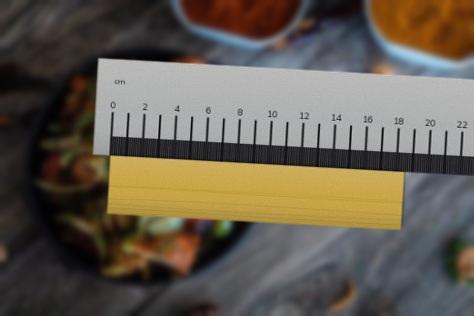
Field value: 18.5 cm
